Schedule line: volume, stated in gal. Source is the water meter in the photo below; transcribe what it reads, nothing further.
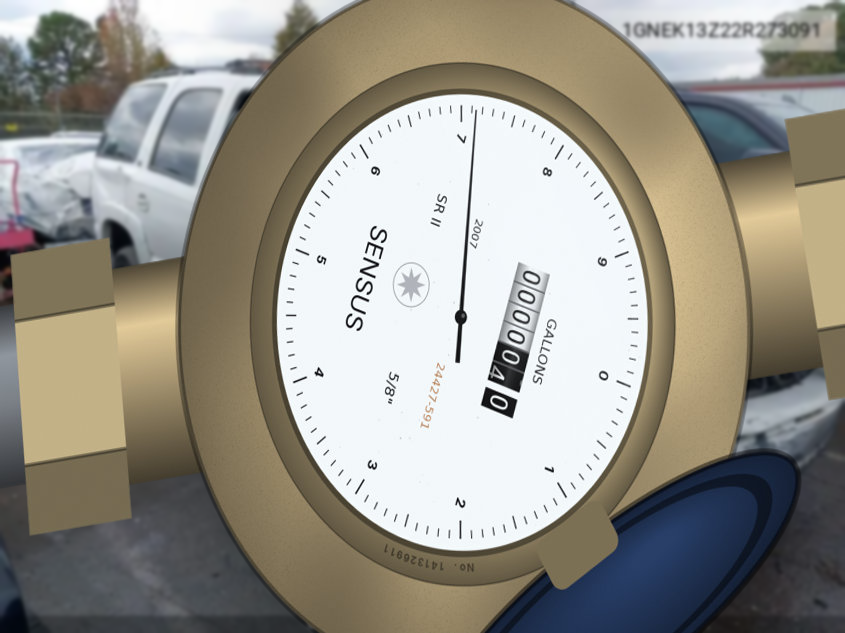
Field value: 37.1 gal
